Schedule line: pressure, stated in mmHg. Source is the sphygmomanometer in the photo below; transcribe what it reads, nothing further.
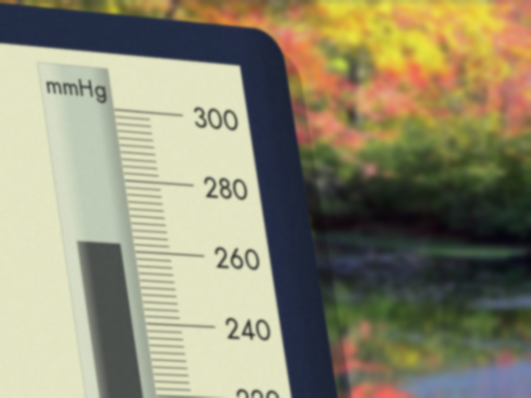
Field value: 262 mmHg
